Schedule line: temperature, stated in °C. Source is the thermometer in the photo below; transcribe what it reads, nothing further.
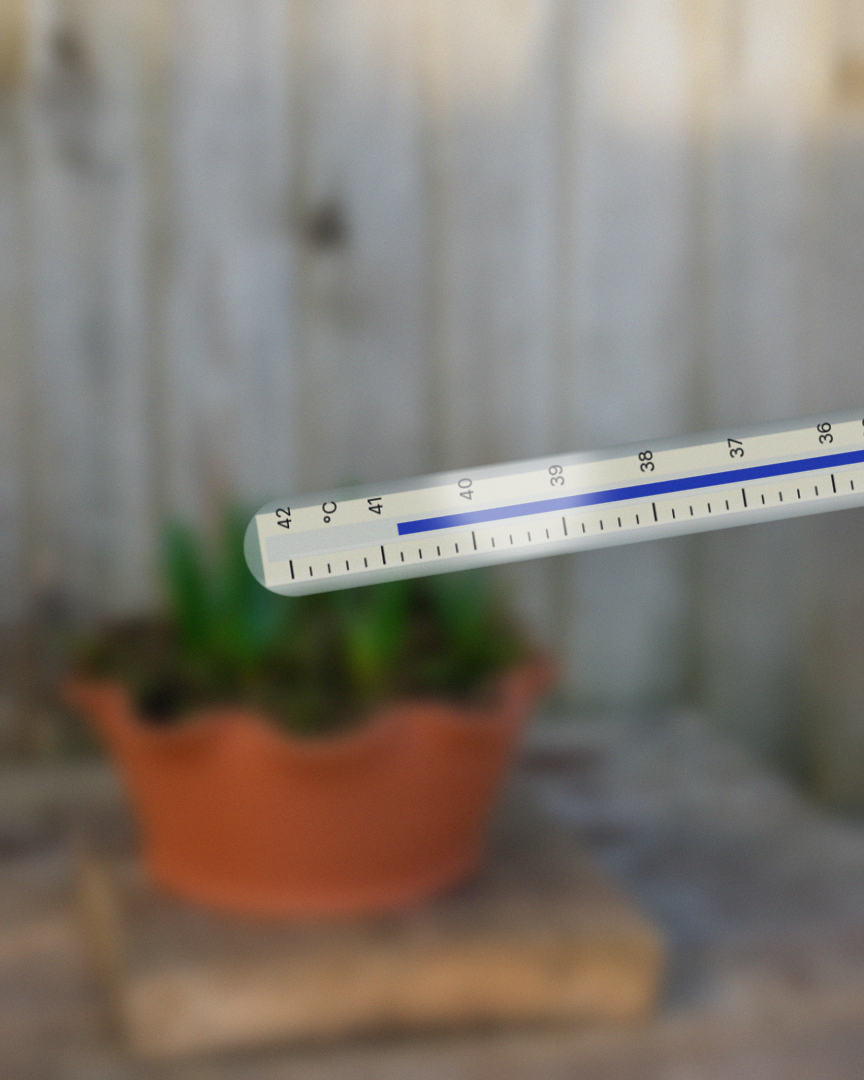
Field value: 40.8 °C
